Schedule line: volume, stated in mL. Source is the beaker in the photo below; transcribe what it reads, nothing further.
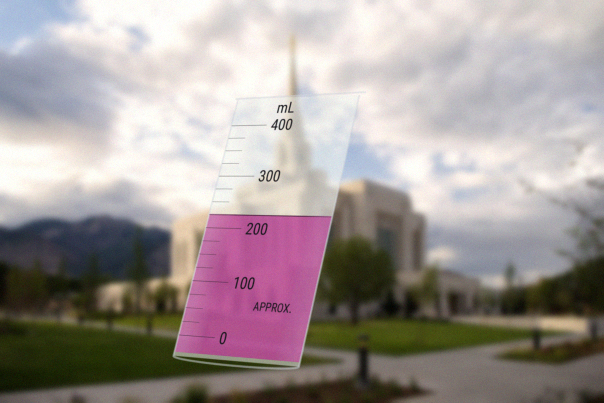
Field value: 225 mL
